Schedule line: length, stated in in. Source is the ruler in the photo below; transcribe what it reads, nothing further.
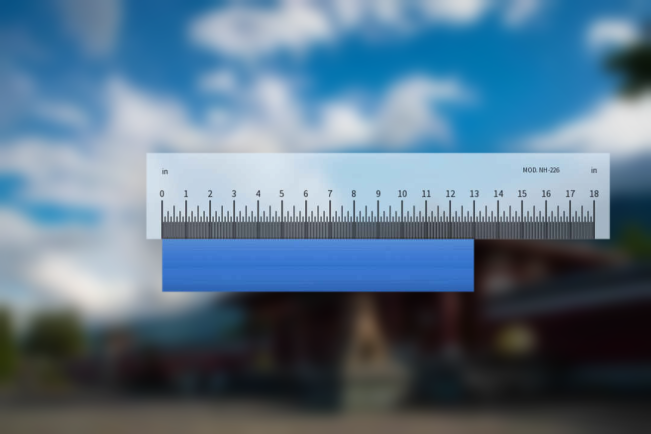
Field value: 13 in
